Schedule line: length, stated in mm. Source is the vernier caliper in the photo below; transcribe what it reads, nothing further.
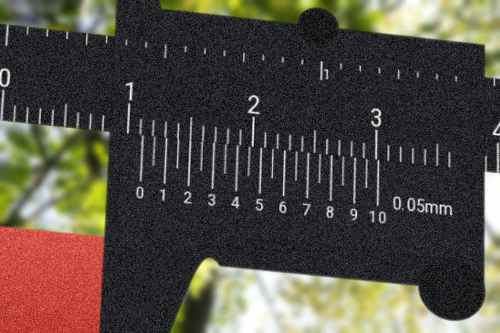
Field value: 11.2 mm
